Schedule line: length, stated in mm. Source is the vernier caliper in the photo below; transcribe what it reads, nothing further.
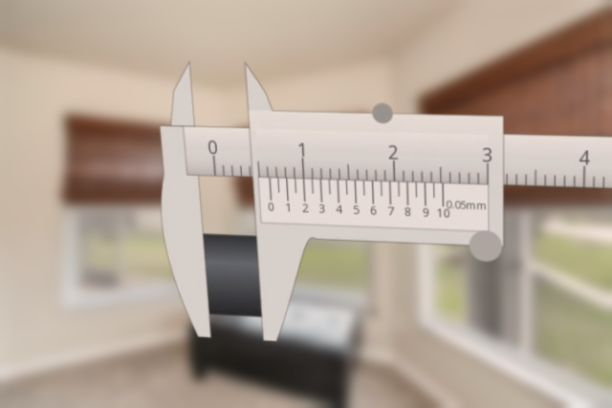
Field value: 6.2 mm
